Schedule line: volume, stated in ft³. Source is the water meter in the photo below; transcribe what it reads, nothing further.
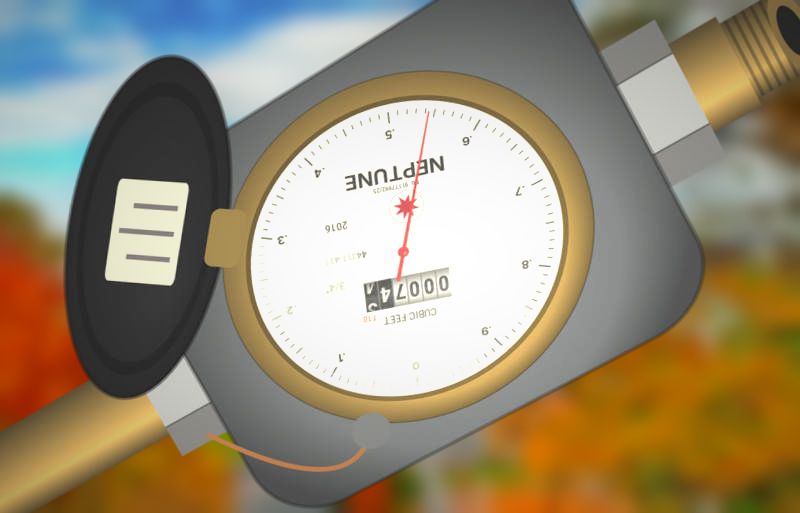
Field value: 743.54 ft³
